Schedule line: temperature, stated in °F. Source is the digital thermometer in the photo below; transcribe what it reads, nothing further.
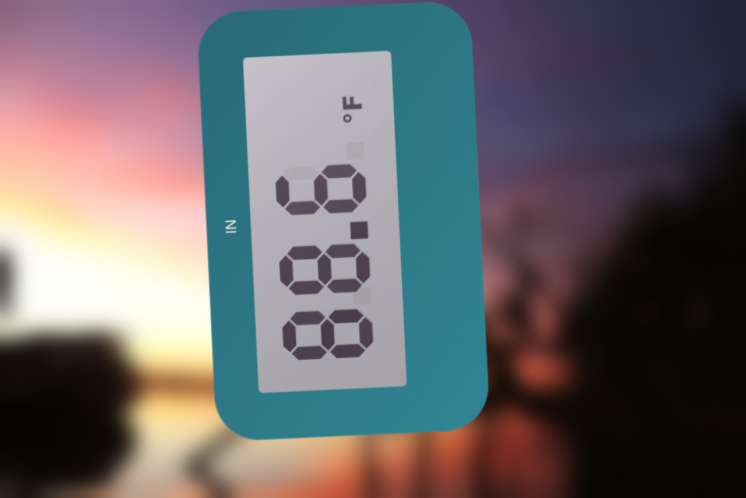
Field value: 88.6 °F
